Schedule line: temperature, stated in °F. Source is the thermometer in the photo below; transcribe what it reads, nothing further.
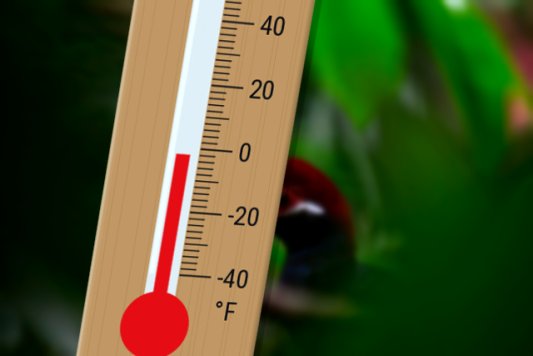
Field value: -2 °F
